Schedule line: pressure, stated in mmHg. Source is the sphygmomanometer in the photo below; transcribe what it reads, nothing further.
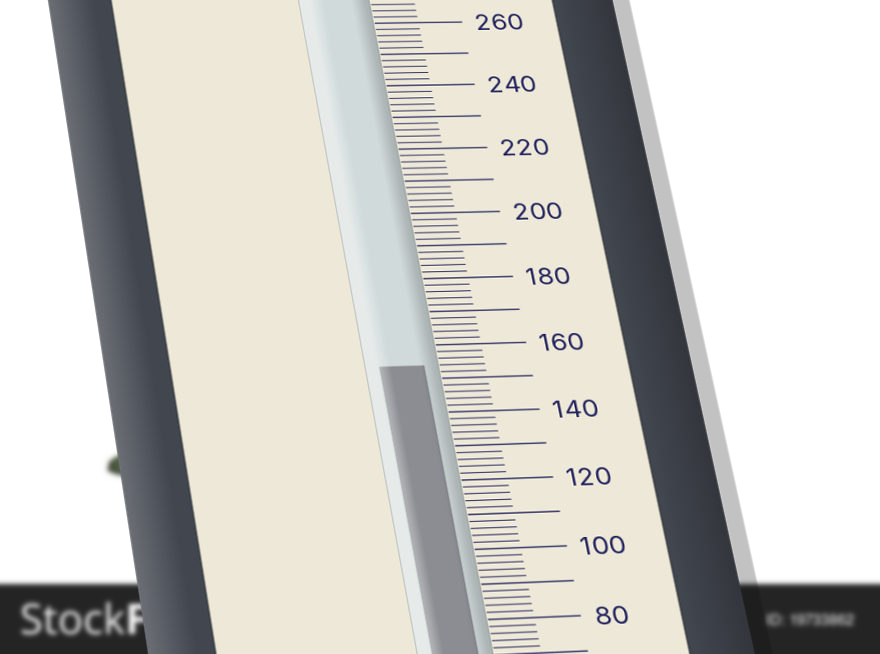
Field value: 154 mmHg
